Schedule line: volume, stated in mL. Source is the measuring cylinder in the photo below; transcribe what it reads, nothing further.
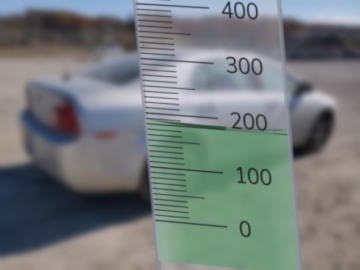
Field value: 180 mL
